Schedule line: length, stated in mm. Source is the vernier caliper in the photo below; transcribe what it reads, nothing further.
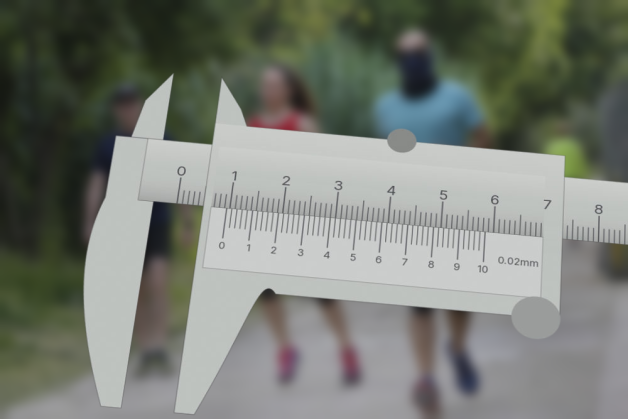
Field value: 9.4 mm
